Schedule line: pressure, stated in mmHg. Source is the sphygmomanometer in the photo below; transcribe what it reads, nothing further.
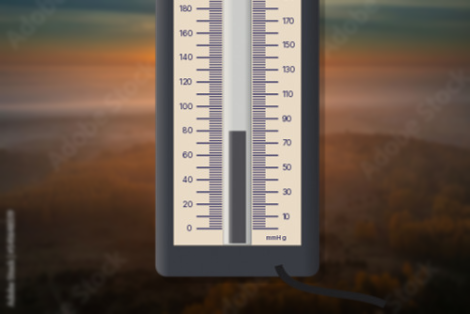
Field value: 80 mmHg
